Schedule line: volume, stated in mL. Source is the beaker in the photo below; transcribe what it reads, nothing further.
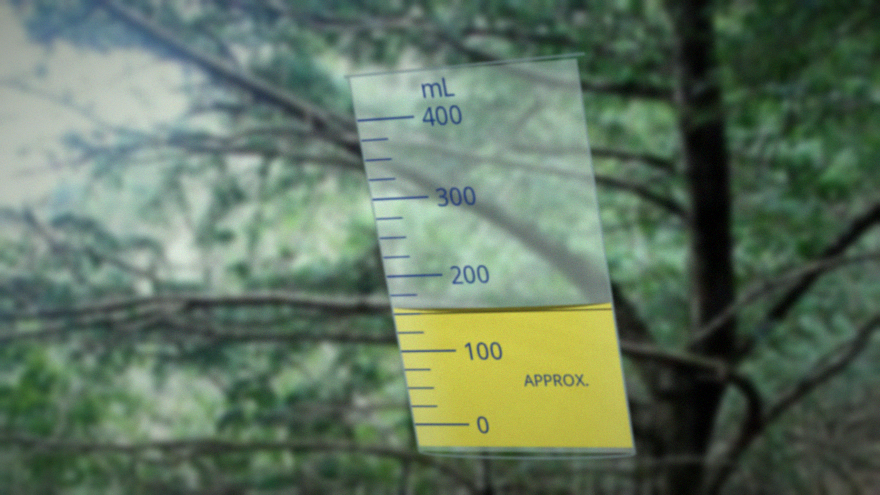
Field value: 150 mL
